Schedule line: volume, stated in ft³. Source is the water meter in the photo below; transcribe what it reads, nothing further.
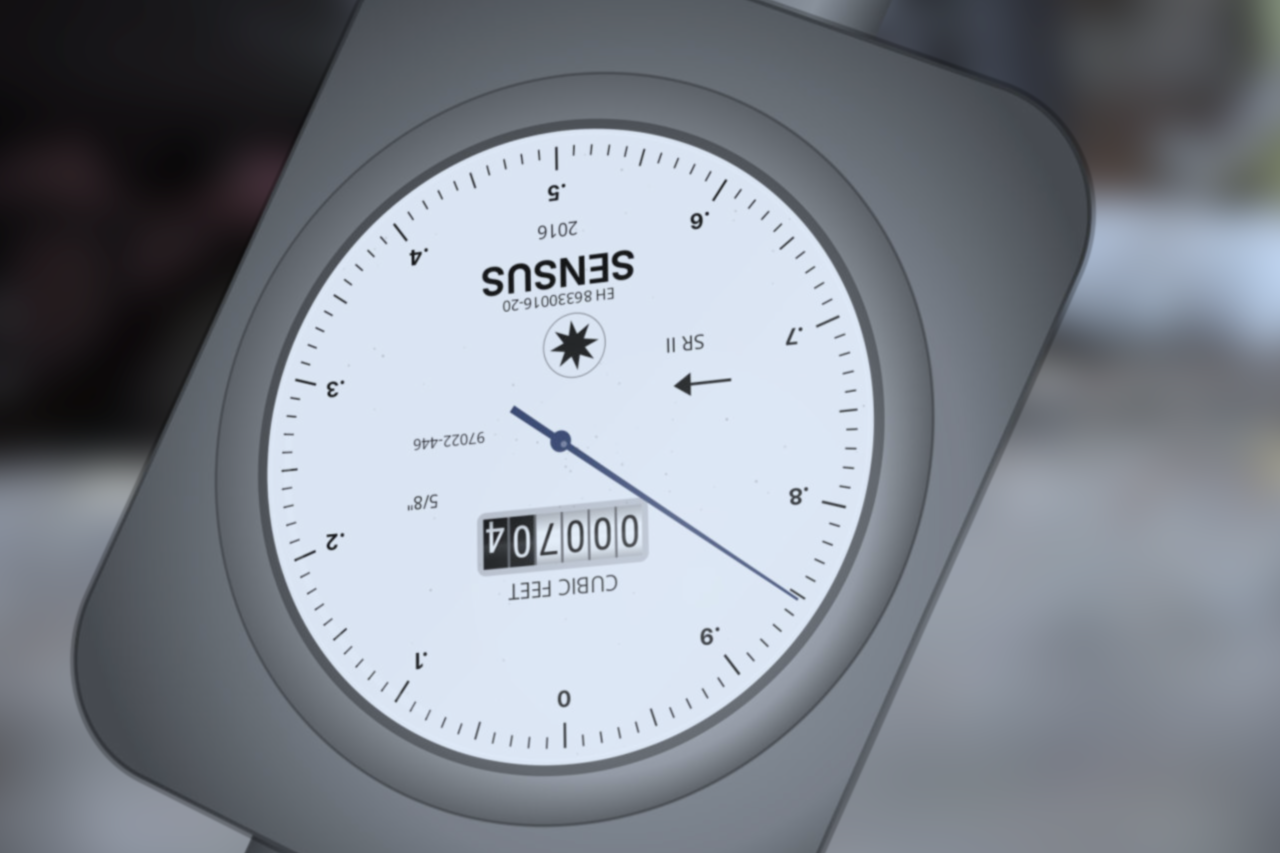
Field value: 703.85 ft³
